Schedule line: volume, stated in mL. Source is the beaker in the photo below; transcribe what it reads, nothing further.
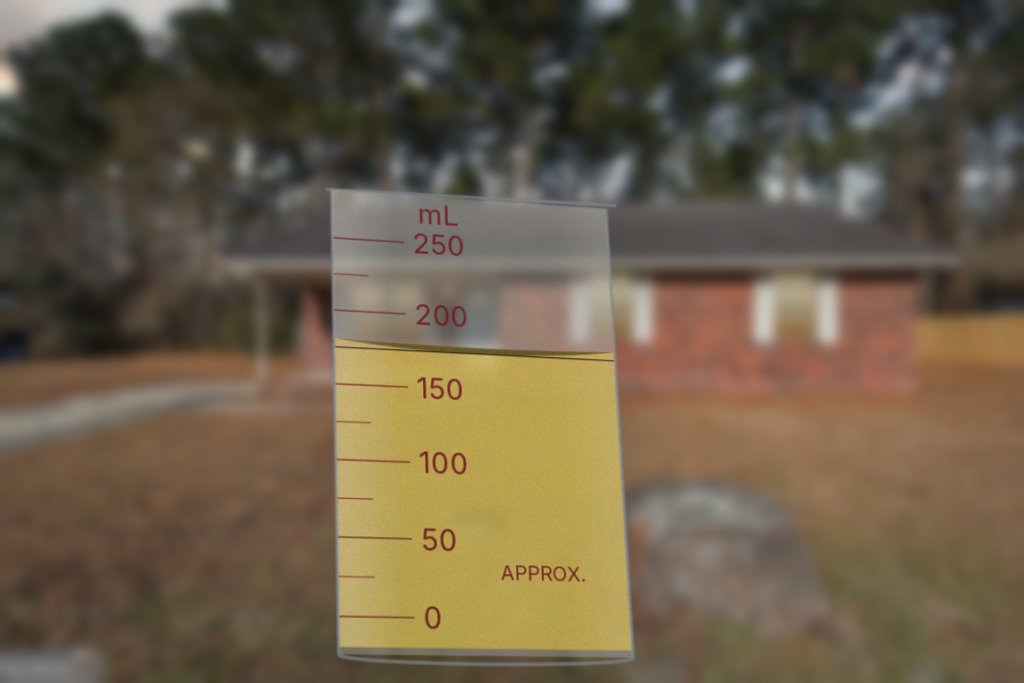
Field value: 175 mL
